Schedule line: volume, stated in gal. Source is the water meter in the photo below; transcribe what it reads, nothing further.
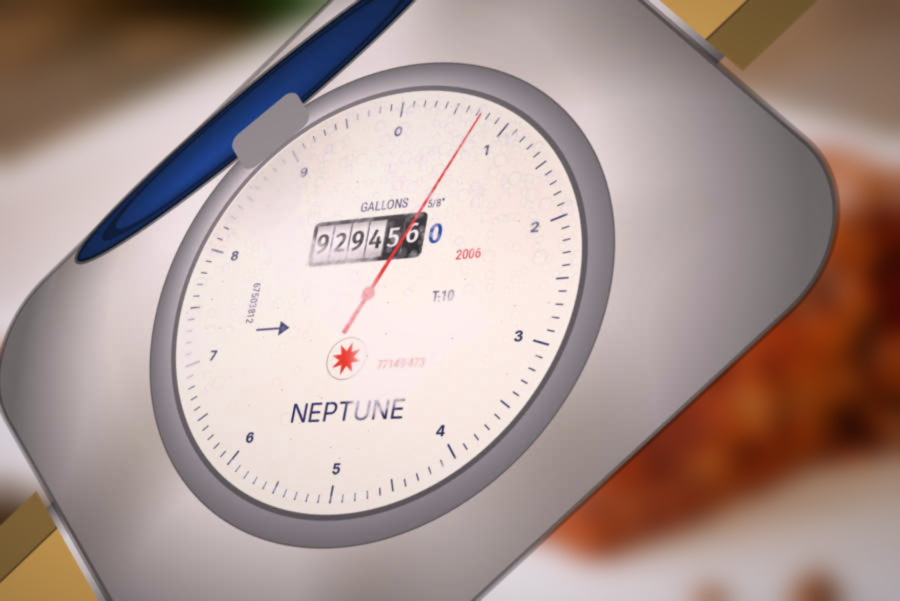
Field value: 9294560.7 gal
